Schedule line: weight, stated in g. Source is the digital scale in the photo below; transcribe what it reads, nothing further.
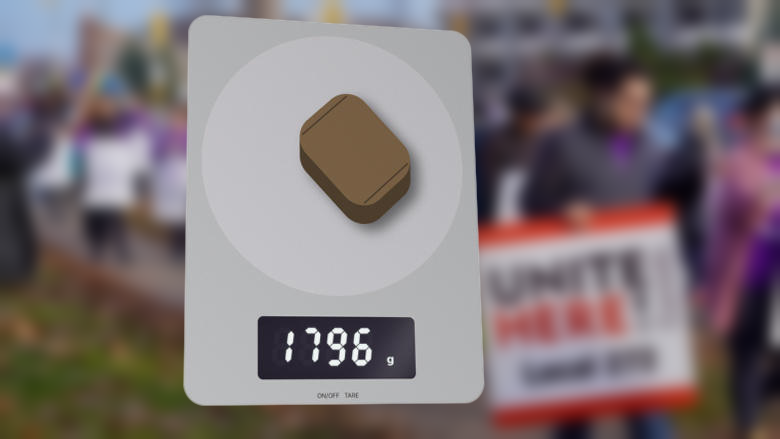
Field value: 1796 g
